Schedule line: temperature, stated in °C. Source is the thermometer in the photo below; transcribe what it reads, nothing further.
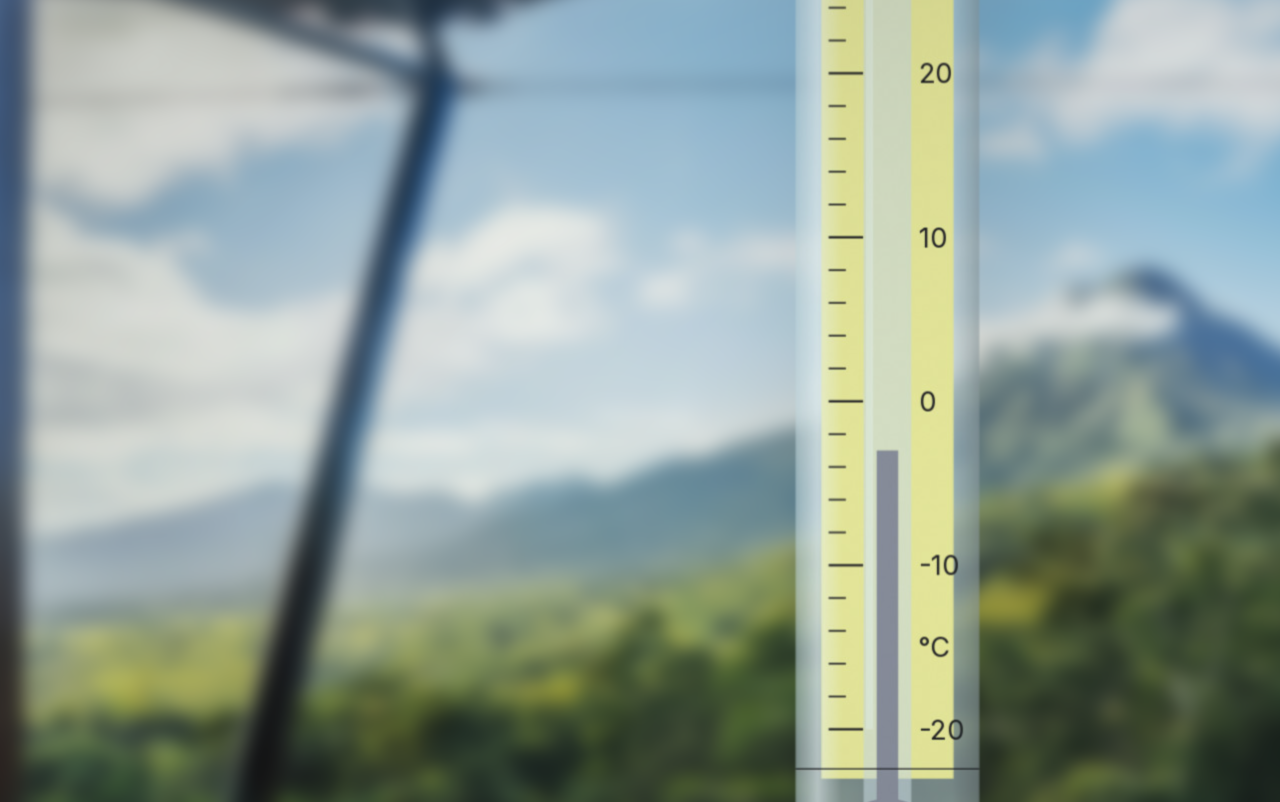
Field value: -3 °C
